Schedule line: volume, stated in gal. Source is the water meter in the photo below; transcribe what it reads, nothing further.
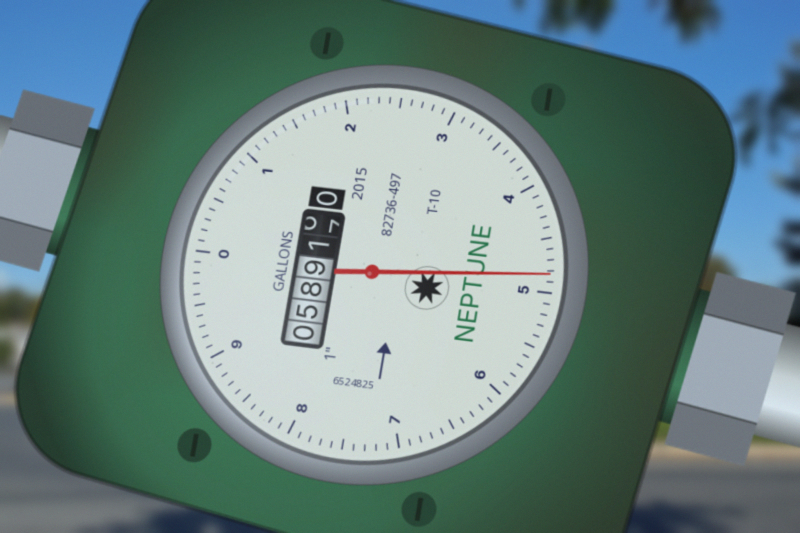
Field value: 589164.8 gal
